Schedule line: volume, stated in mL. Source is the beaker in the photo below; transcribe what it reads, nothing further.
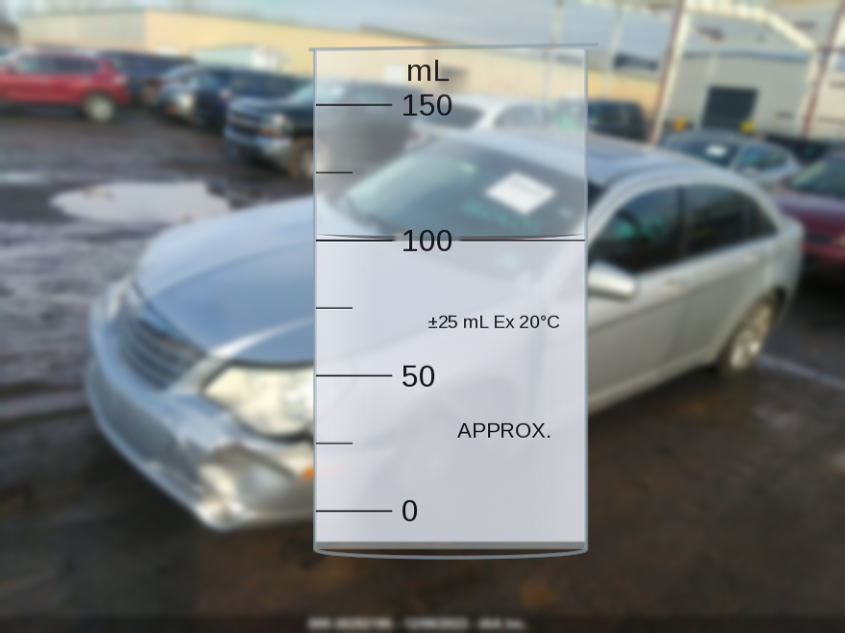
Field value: 100 mL
